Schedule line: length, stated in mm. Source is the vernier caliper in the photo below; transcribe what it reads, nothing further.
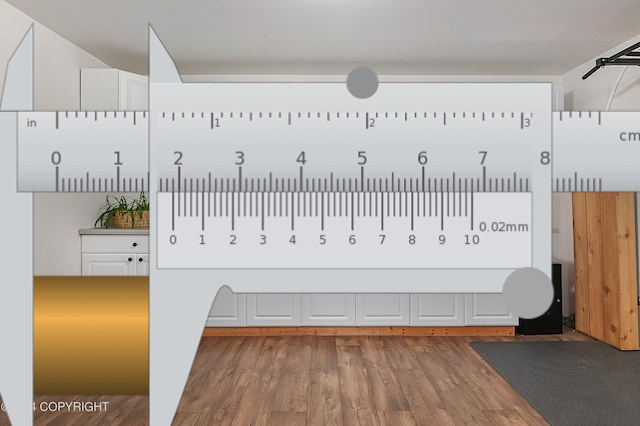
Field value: 19.0 mm
